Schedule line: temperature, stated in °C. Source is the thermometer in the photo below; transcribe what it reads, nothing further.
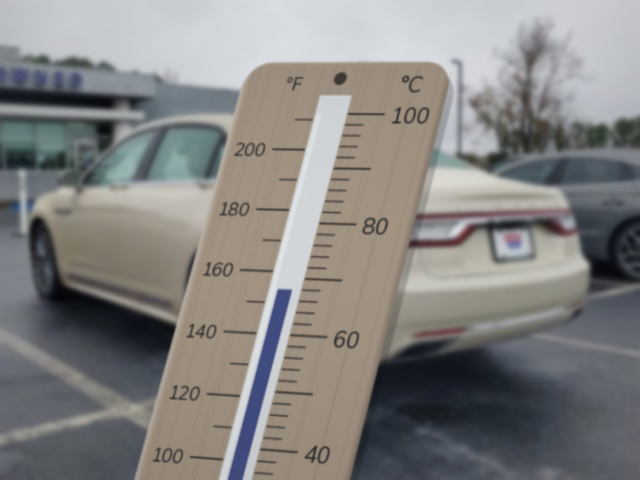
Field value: 68 °C
